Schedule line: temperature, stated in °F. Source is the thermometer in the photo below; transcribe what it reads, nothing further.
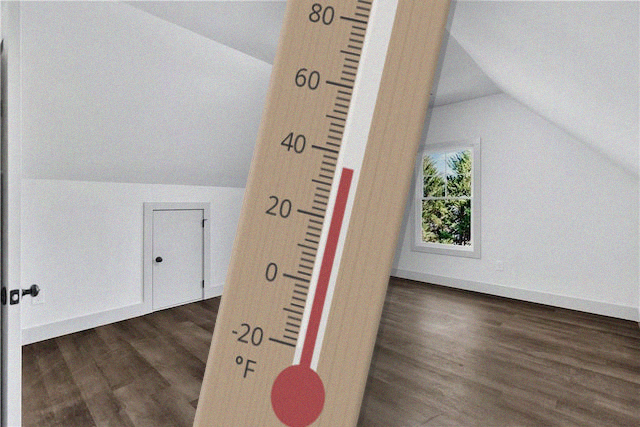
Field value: 36 °F
